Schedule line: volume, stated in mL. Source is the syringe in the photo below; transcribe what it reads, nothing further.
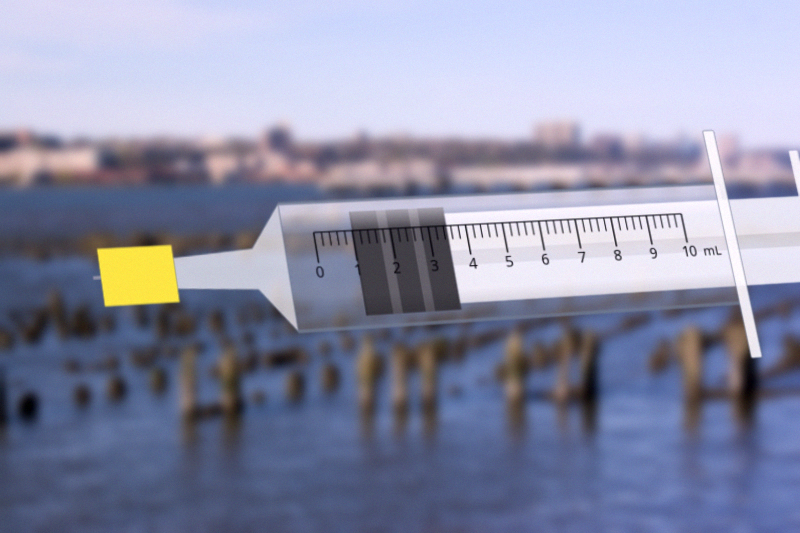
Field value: 1 mL
